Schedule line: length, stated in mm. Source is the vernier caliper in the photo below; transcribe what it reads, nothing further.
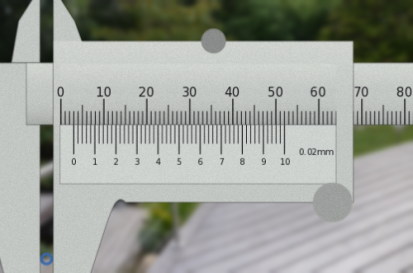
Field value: 3.0 mm
